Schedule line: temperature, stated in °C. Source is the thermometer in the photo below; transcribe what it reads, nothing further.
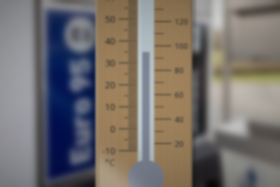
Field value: 35 °C
